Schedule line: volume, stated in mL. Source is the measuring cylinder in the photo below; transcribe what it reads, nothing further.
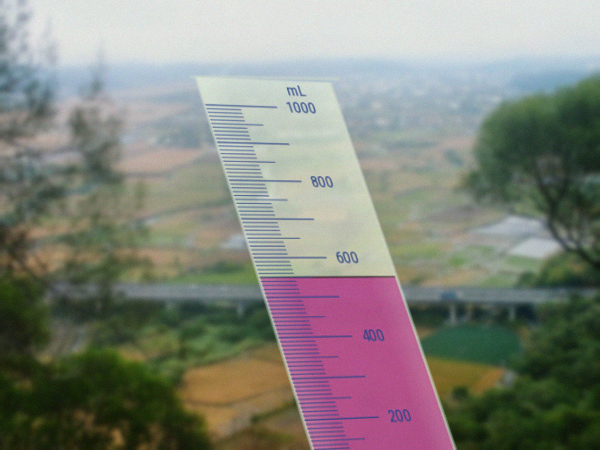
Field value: 550 mL
